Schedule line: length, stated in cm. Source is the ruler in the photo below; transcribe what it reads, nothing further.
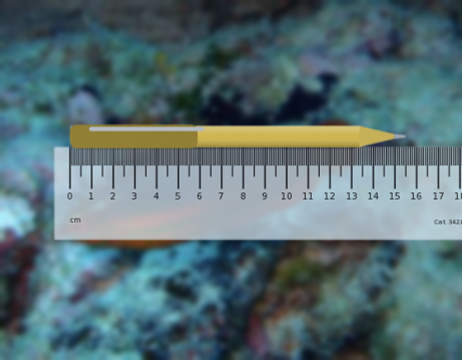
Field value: 15.5 cm
